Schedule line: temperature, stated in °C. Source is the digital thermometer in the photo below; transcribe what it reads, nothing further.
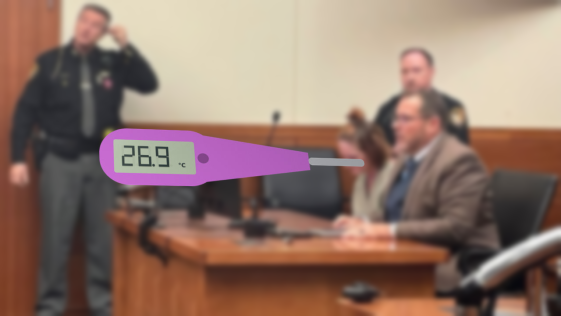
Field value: 26.9 °C
